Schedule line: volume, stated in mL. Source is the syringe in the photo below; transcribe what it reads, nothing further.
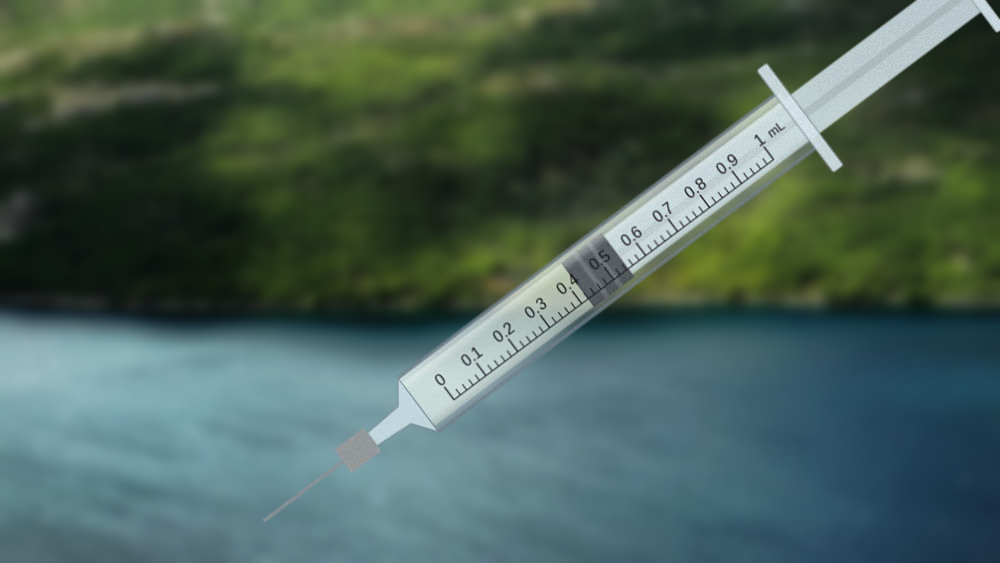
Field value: 0.42 mL
